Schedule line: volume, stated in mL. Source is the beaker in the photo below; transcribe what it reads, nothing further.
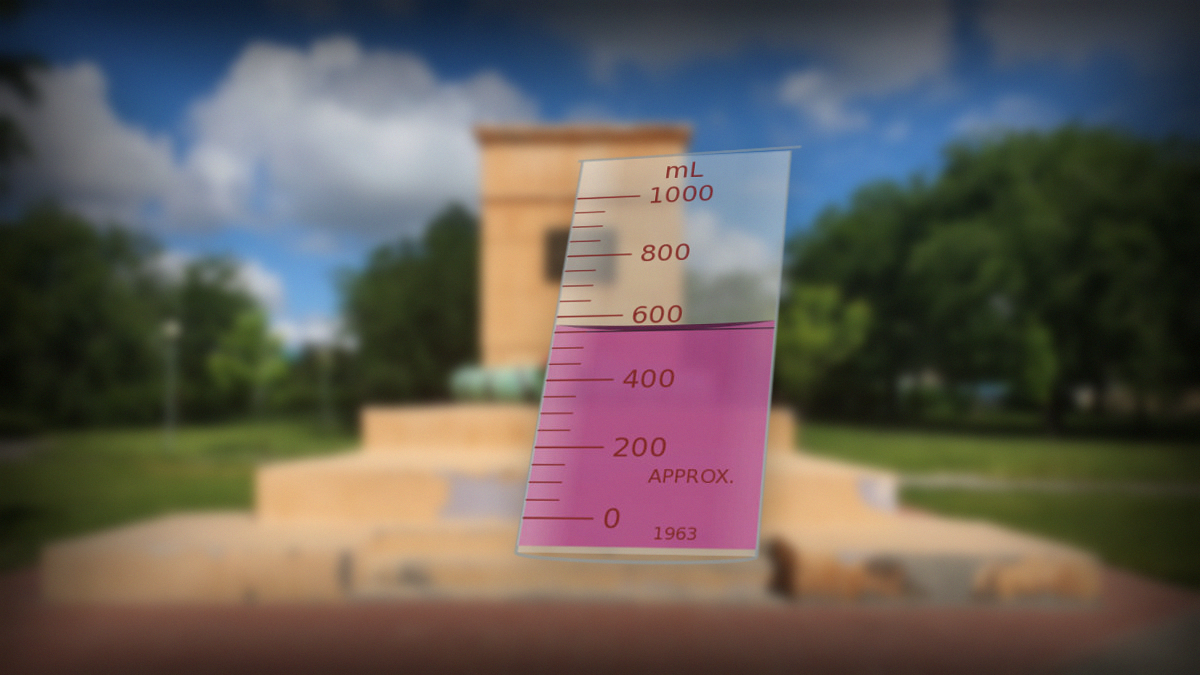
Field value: 550 mL
